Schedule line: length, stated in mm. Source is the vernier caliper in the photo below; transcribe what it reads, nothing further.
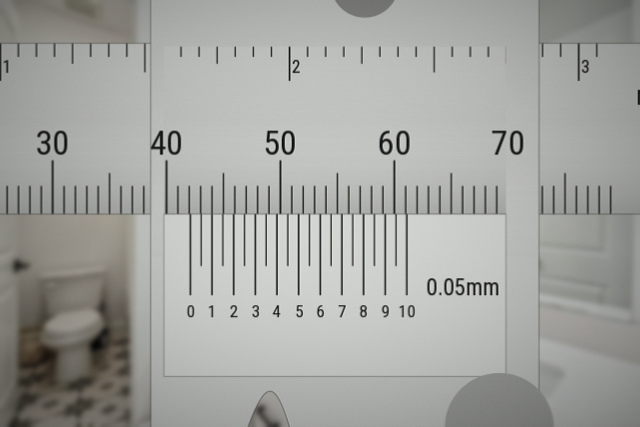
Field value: 42.1 mm
